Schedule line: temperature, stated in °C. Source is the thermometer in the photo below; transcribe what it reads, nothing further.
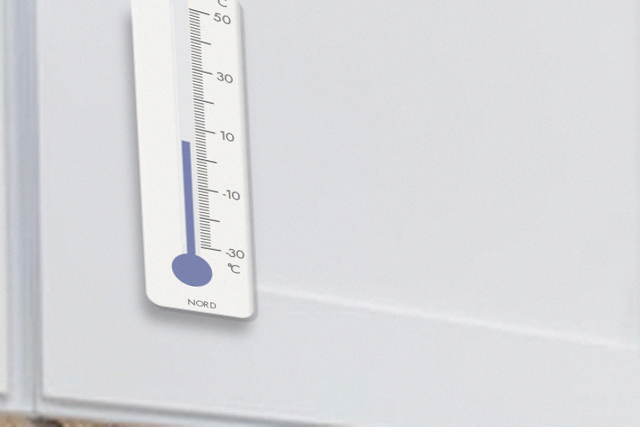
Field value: 5 °C
